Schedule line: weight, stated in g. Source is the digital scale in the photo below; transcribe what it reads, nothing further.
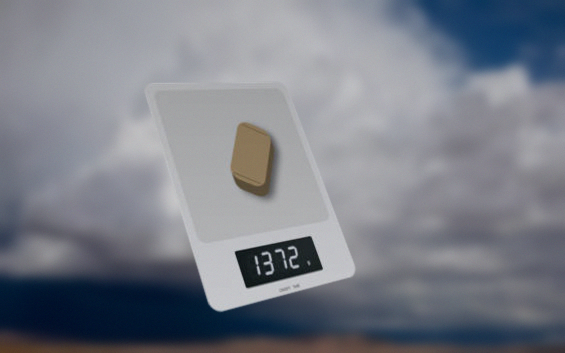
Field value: 1372 g
